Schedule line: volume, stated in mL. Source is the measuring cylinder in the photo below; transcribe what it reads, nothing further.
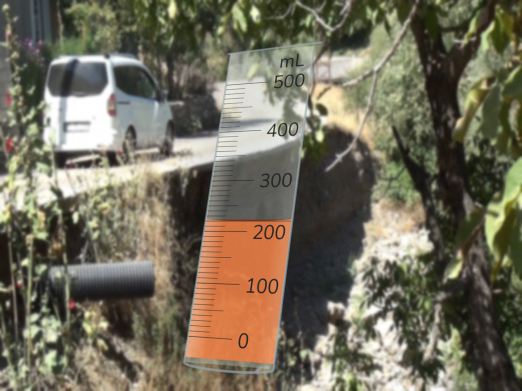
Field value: 220 mL
